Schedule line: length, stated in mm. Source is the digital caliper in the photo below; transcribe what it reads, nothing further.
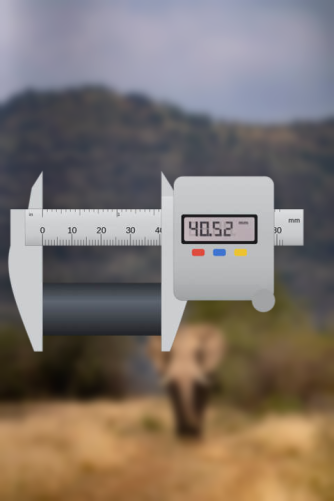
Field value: 40.52 mm
